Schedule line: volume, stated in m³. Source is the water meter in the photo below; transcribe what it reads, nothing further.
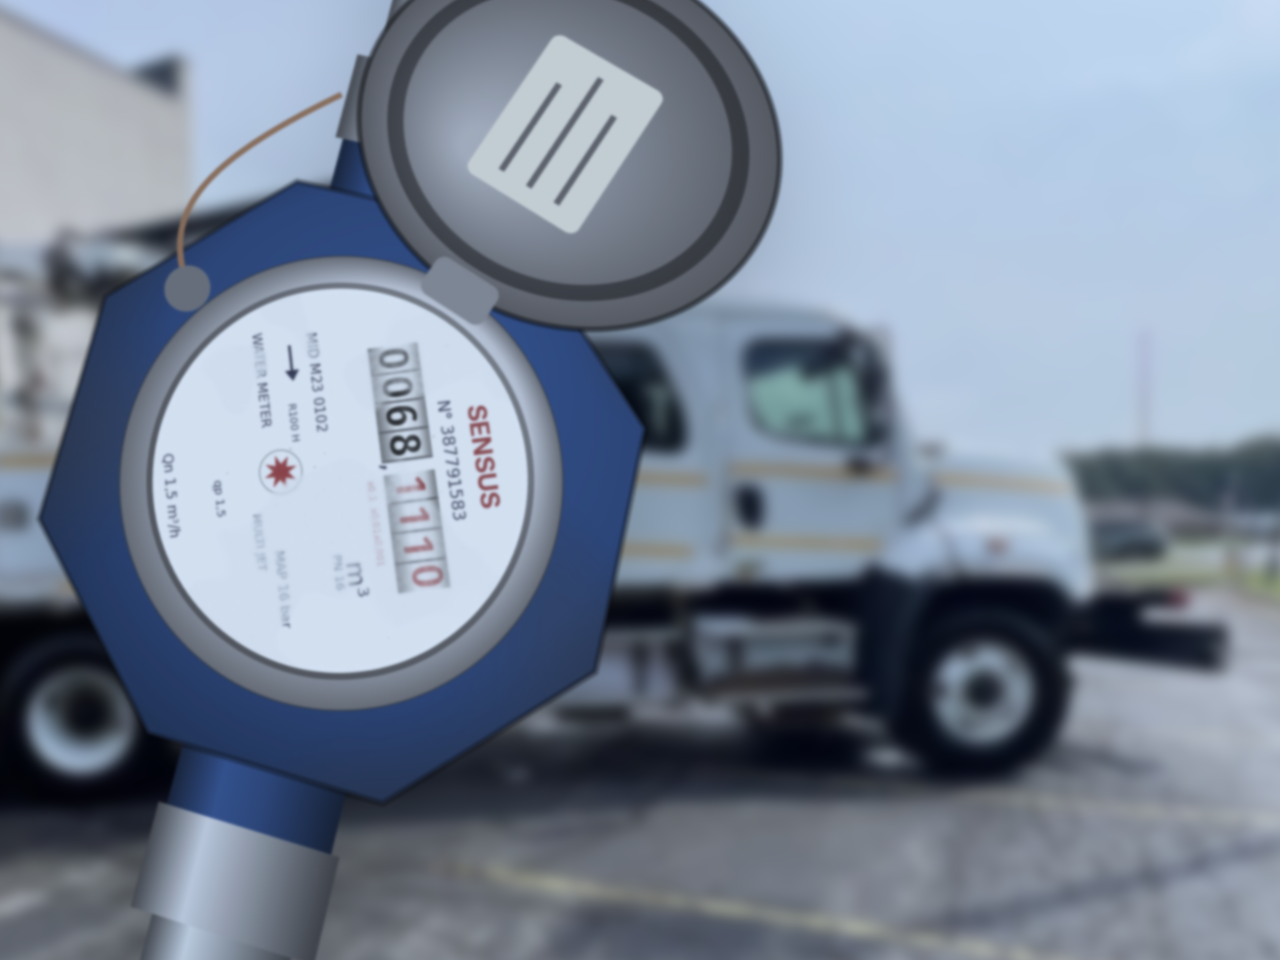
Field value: 68.1110 m³
